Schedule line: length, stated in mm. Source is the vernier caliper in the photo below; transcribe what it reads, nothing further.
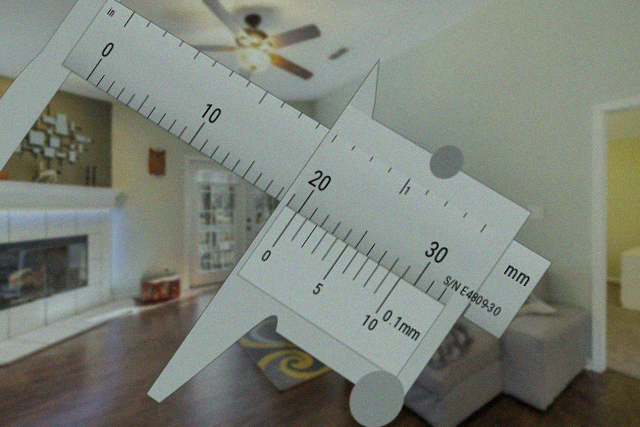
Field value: 19.9 mm
